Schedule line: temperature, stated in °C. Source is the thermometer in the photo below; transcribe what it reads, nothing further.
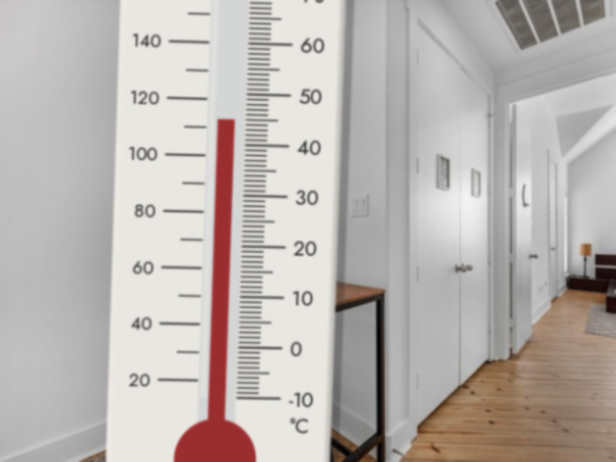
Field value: 45 °C
